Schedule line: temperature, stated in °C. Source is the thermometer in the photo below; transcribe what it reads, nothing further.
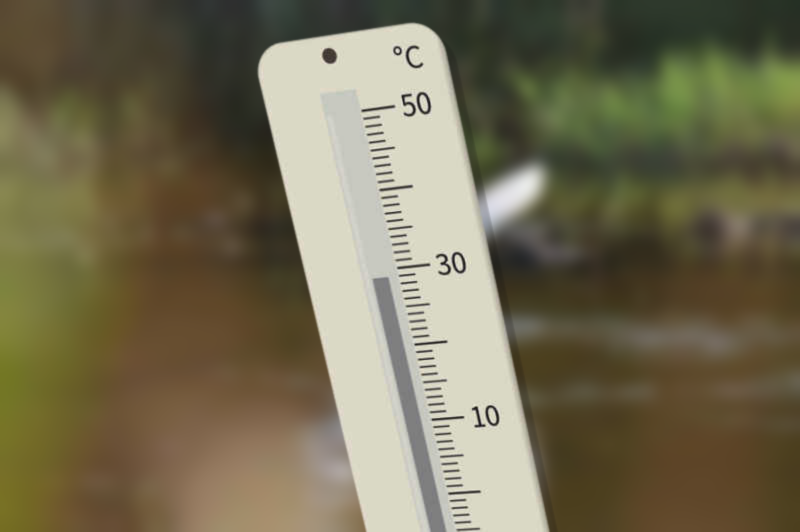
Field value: 29 °C
